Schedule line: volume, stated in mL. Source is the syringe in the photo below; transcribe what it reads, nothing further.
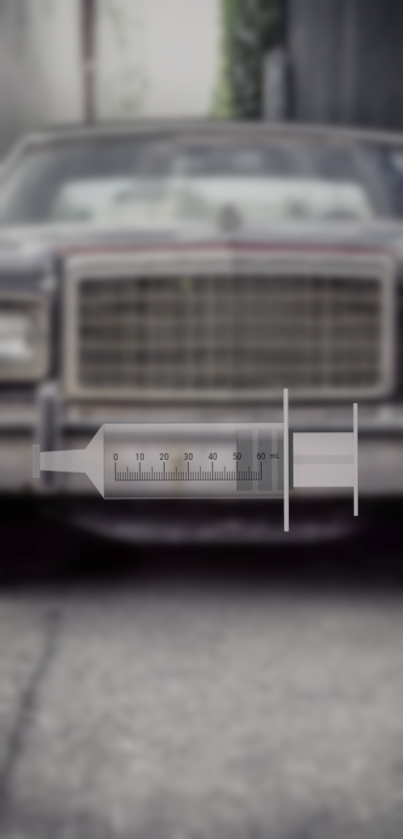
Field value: 50 mL
